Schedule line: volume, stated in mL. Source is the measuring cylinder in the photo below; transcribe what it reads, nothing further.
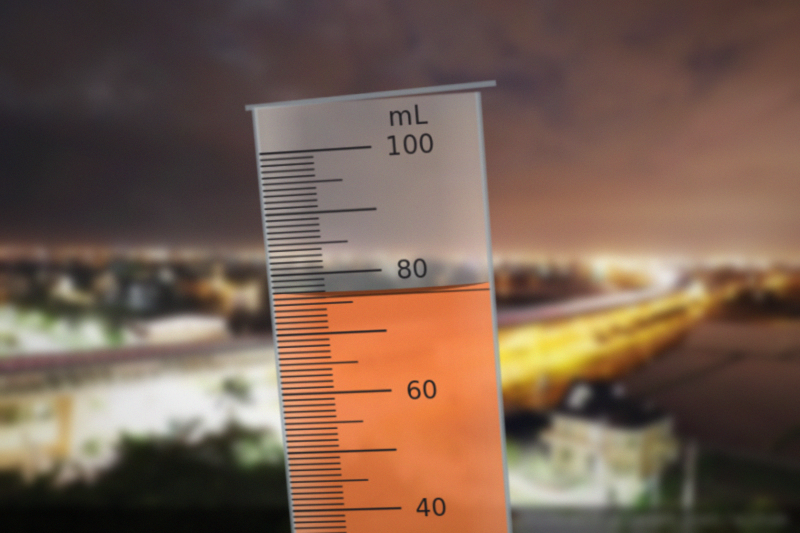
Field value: 76 mL
